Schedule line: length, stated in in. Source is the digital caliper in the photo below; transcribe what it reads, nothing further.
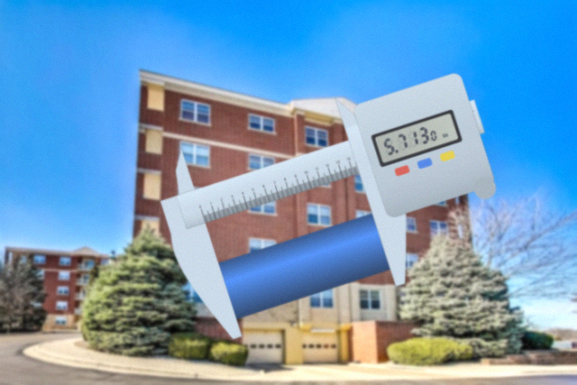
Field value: 5.7130 in
